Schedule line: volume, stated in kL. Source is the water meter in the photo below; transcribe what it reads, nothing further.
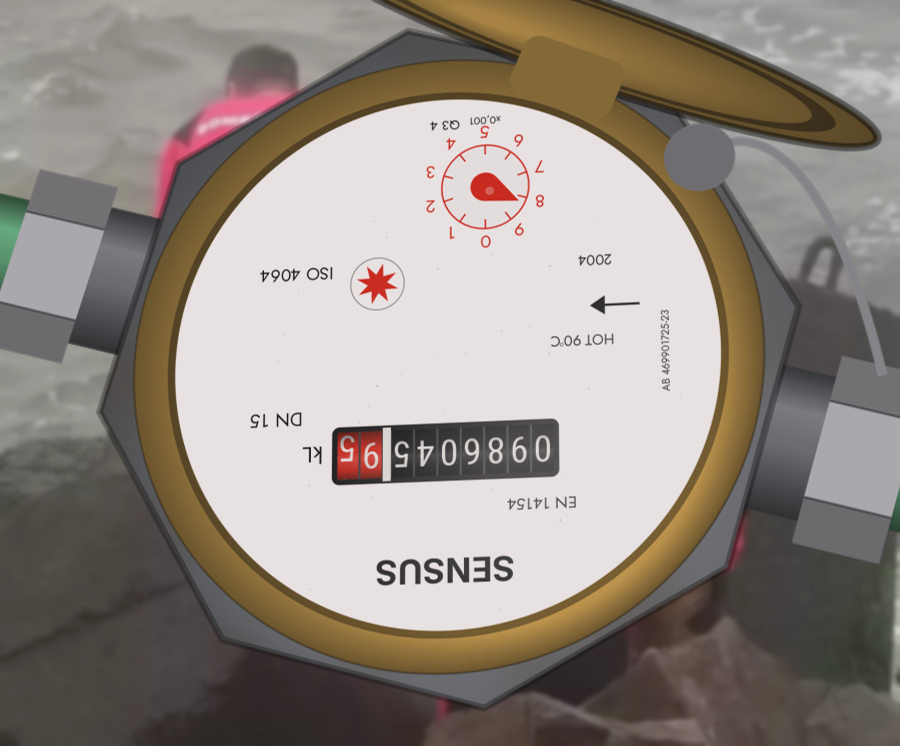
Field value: 986045.948 kL
